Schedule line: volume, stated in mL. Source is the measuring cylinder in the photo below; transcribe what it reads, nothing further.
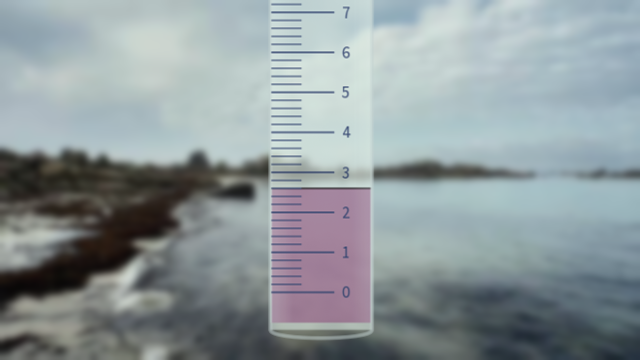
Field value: 2.6 mL
